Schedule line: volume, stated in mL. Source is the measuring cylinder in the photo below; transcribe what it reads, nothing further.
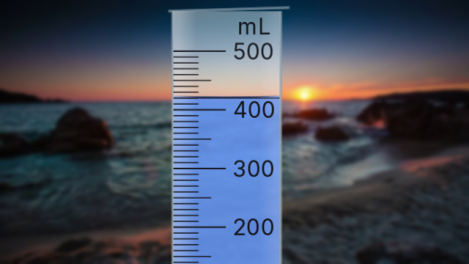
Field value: 420 mL
